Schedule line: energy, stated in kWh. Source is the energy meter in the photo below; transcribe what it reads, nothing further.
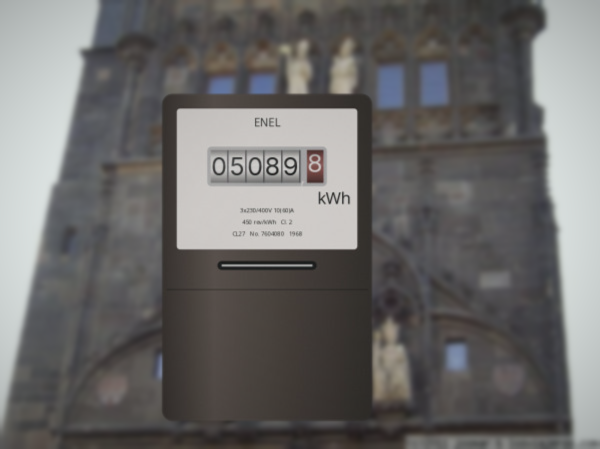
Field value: 5089.8 kWh
